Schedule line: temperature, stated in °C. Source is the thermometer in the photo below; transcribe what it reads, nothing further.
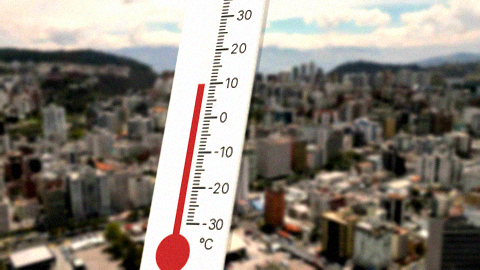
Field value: 10 °C
